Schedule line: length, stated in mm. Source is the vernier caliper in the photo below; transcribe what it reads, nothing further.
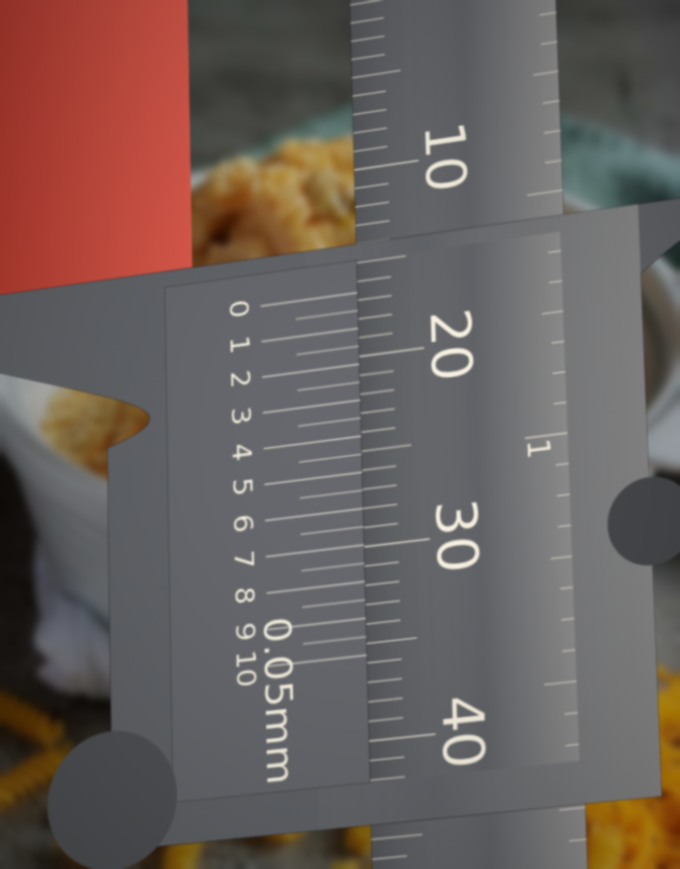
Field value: 16.6 mm
